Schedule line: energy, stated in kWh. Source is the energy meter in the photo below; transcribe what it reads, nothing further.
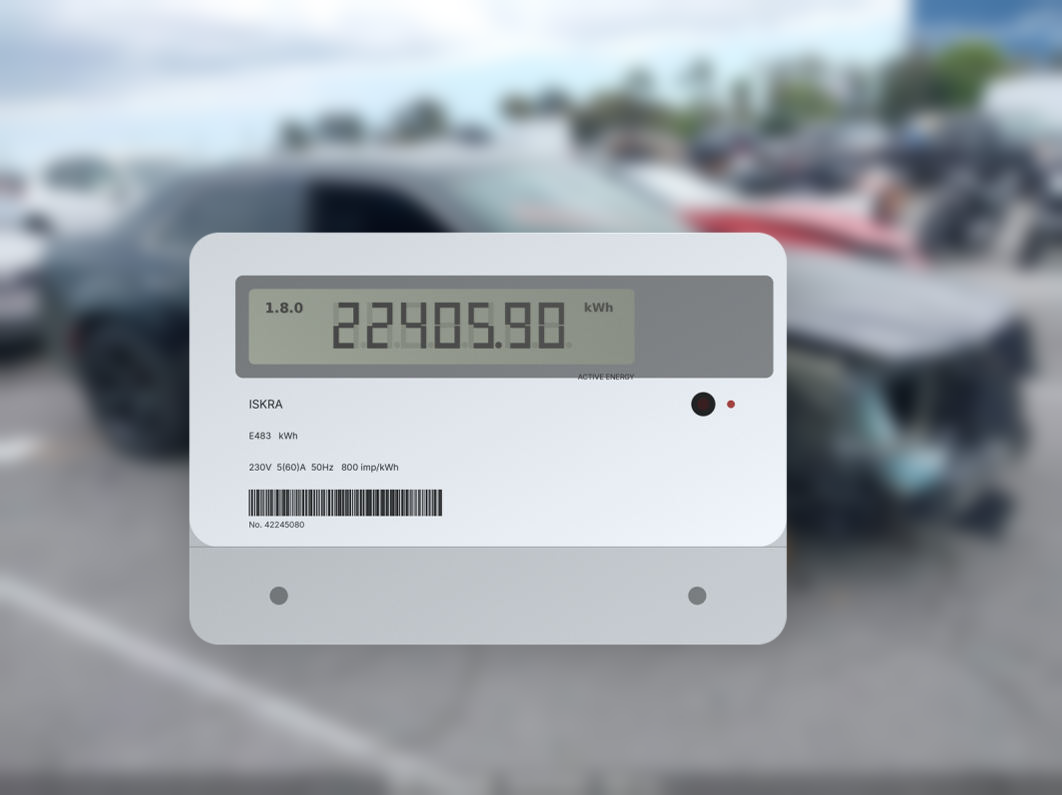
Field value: 22405.90 kWh
